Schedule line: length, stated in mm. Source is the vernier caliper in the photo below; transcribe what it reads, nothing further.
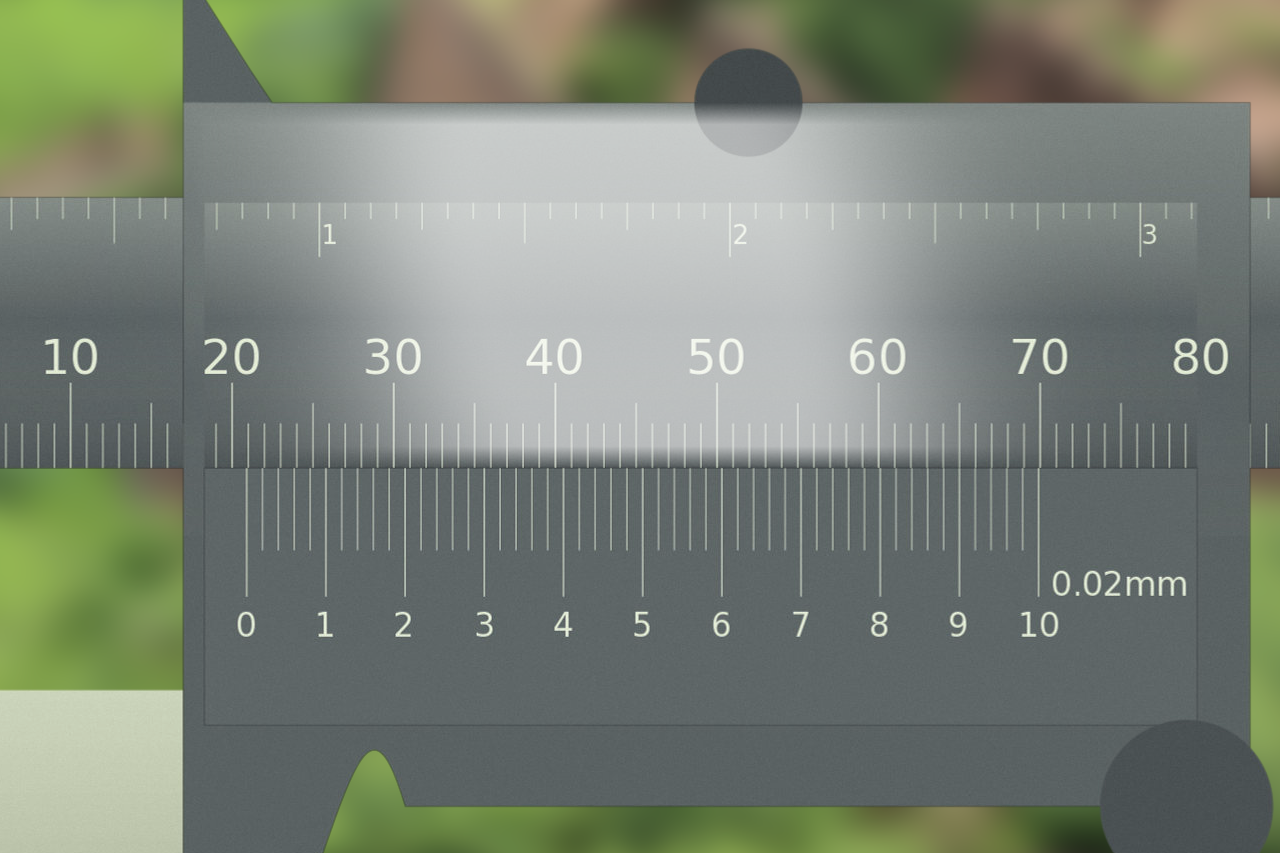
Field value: 20.9 mm
